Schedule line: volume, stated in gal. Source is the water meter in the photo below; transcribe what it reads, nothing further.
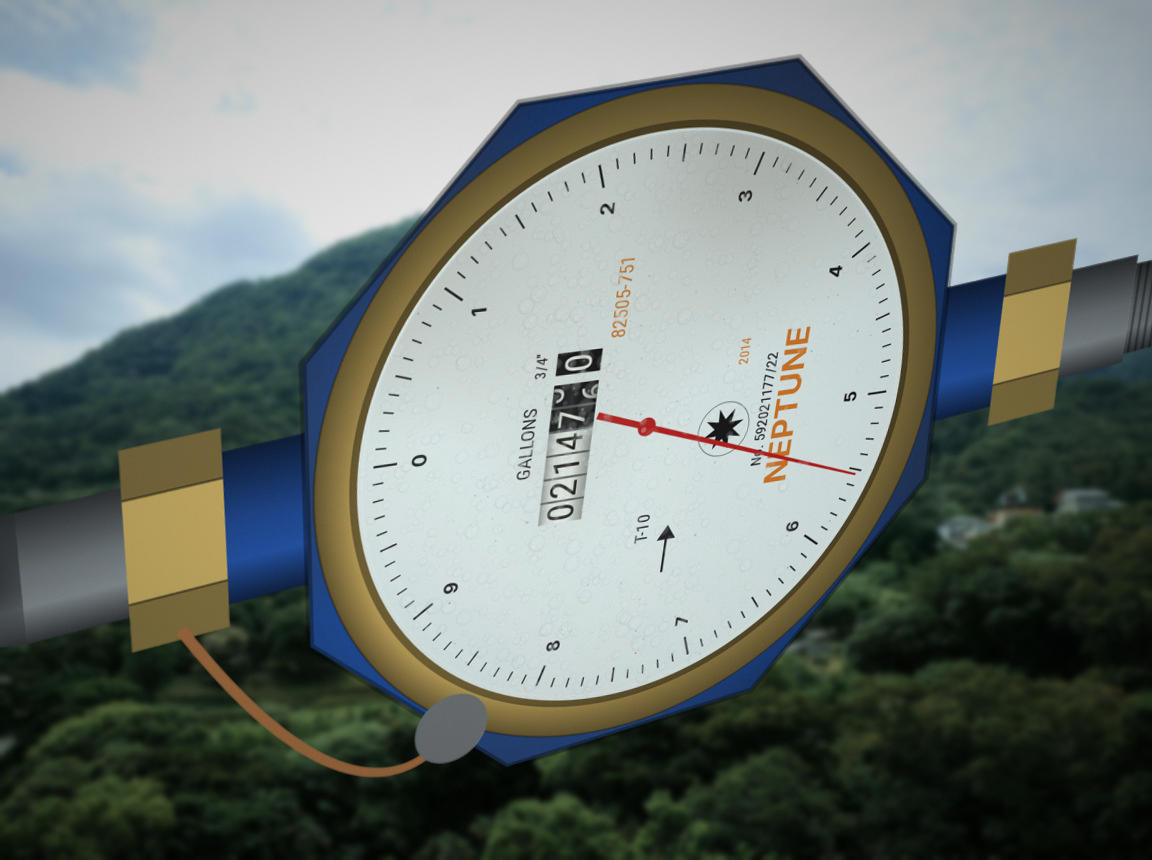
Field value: 214755.5 gal
